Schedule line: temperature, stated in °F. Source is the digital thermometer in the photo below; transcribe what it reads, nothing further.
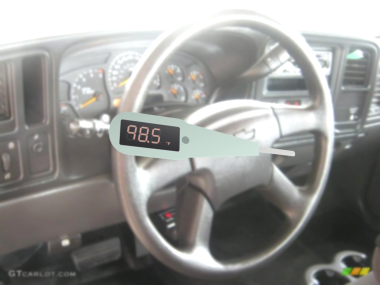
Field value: 98.5 °F
